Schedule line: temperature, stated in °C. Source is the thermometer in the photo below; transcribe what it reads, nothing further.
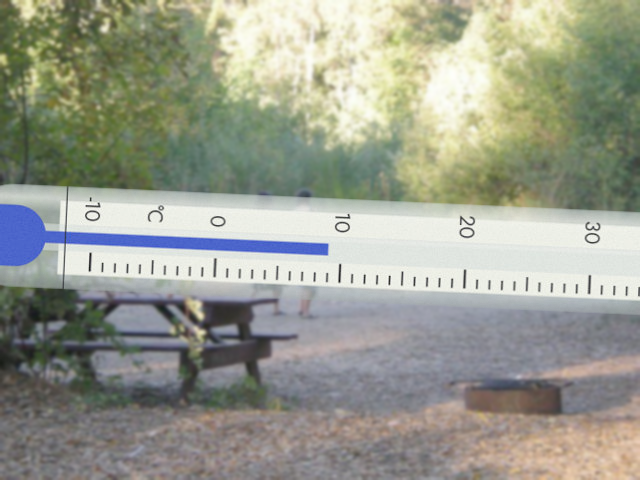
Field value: 9 °C
